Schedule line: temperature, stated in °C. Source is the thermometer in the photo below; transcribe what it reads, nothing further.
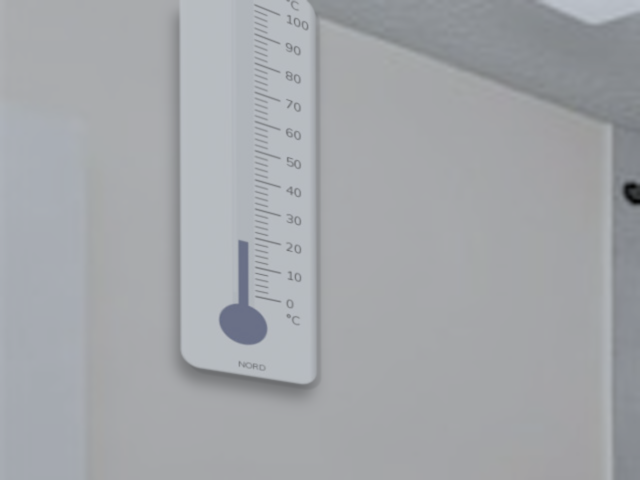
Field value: 18 °C
